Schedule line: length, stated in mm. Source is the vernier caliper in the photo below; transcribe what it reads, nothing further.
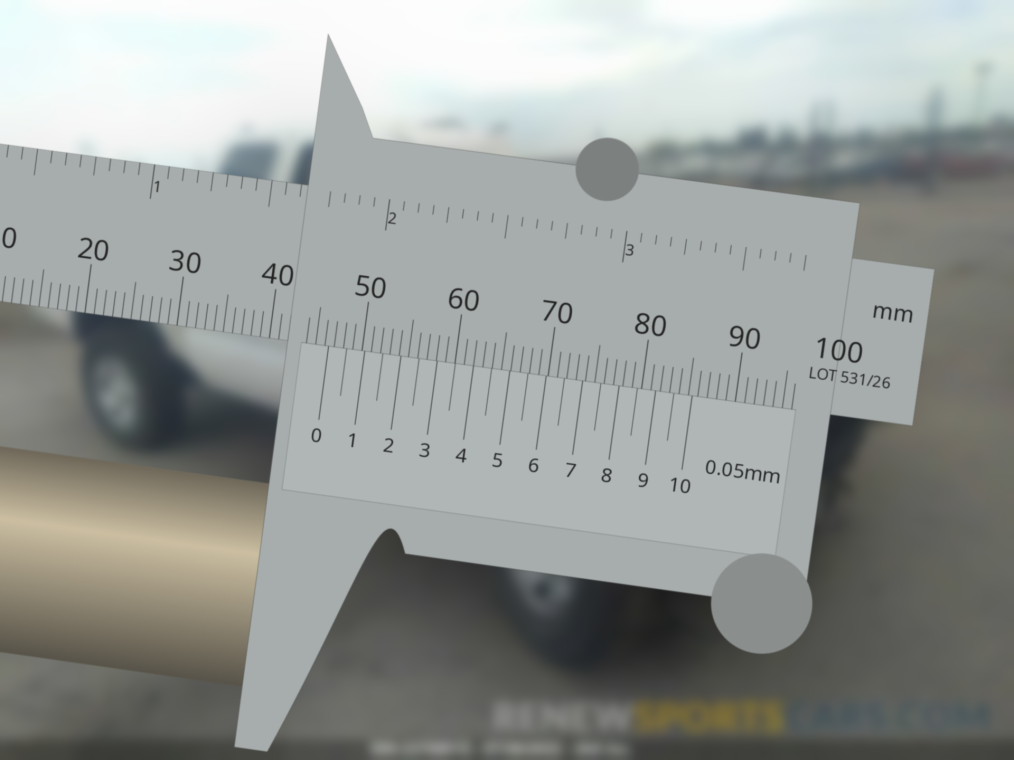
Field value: 46.4 mm
